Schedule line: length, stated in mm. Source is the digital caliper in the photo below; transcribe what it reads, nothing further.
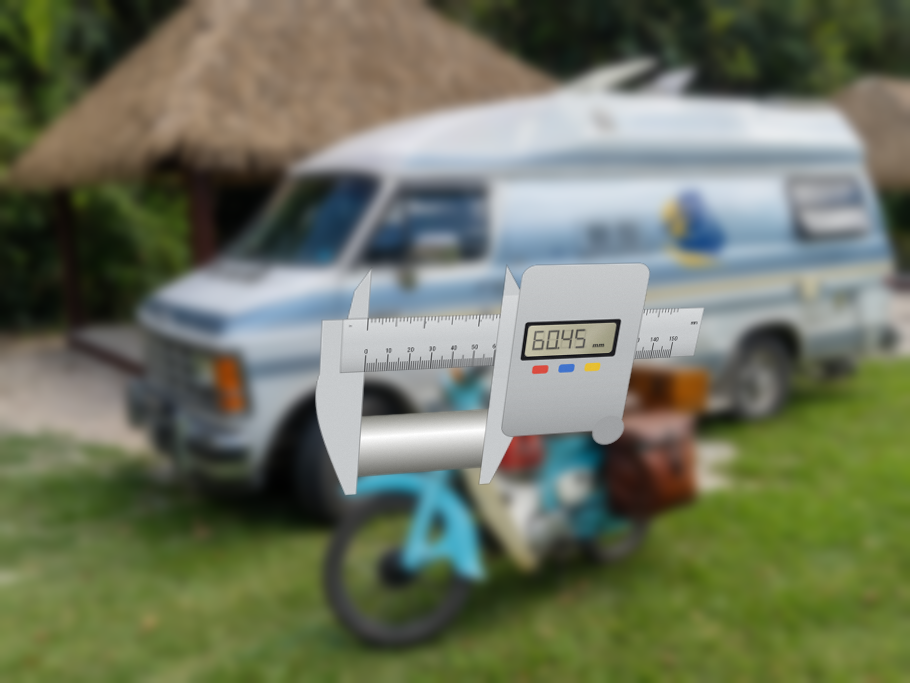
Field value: 60.45 mm
